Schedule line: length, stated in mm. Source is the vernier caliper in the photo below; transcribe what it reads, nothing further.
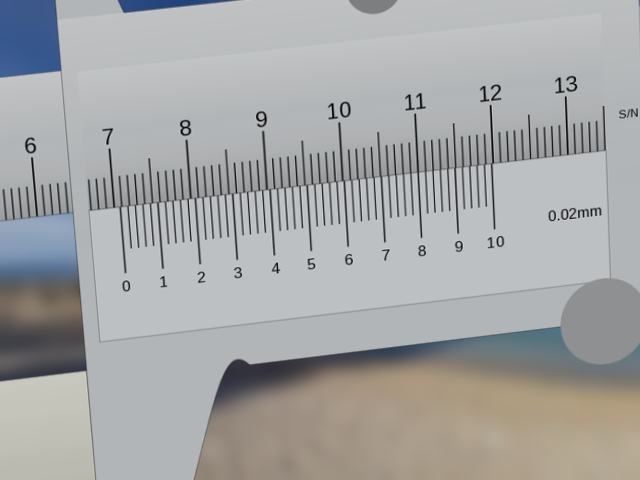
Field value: 70.8 mm
